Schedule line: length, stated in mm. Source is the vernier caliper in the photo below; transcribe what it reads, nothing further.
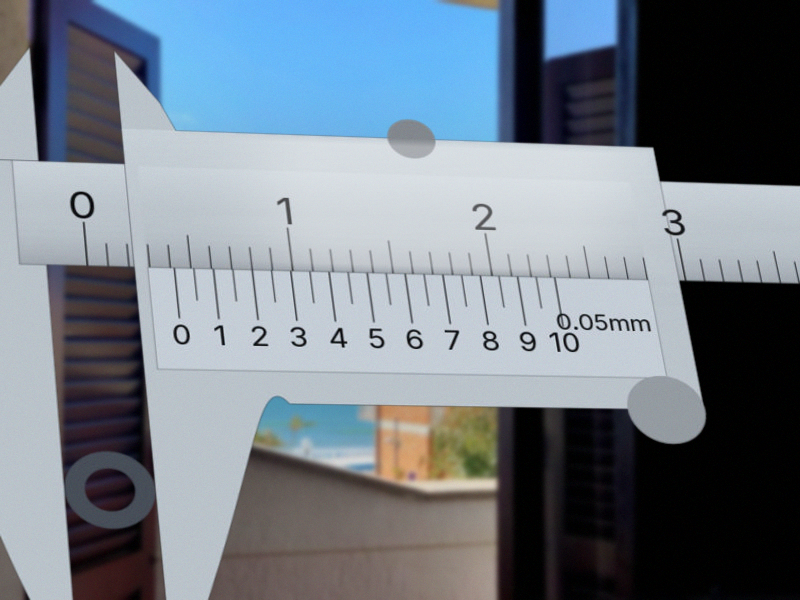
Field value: 4.2 mm
